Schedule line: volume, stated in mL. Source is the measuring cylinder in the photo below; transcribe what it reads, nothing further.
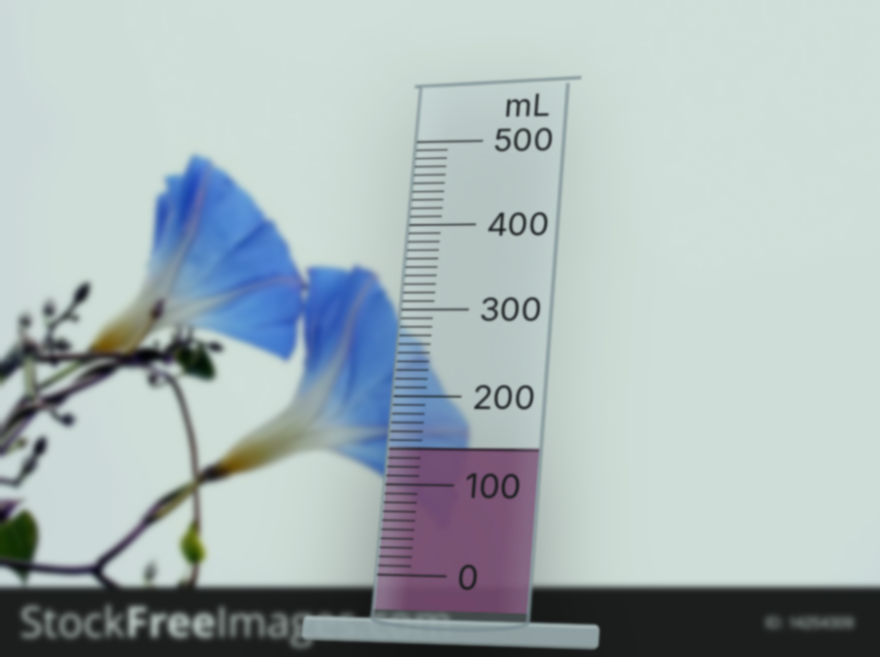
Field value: 140 mL
